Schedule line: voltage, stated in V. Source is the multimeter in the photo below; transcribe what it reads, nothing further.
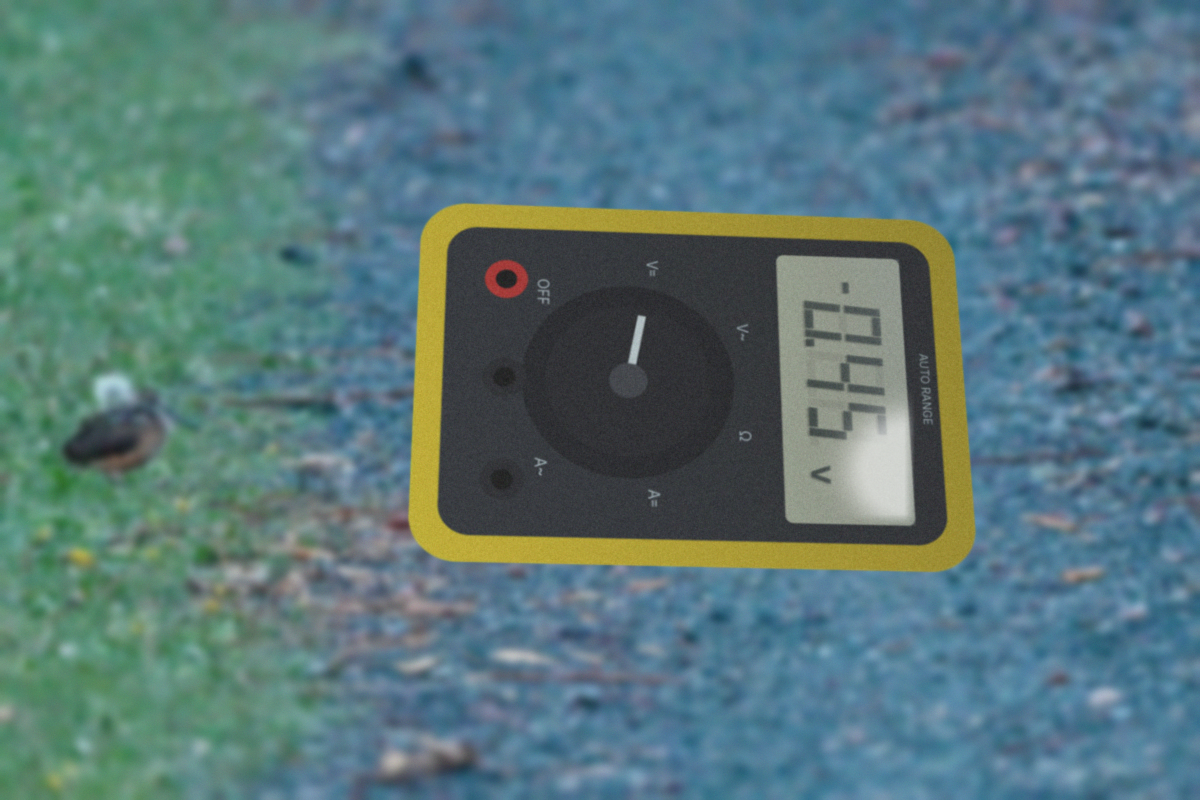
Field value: -0.45 V
